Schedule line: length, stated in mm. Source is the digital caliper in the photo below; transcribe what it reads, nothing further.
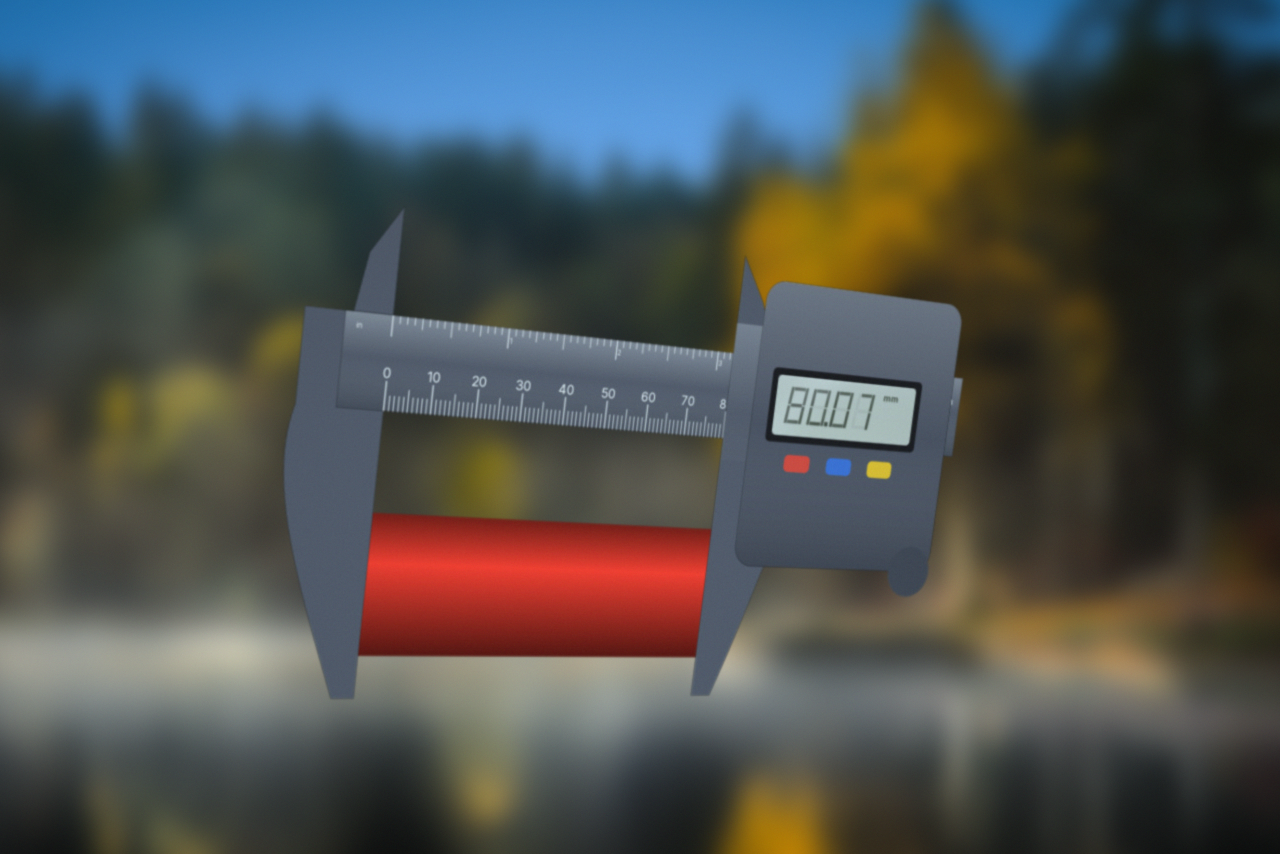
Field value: 80.07 mm
